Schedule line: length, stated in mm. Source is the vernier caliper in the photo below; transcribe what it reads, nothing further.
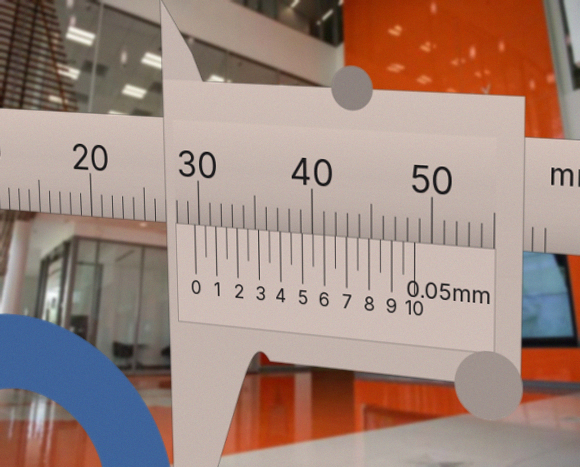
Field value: 29.6 mm
